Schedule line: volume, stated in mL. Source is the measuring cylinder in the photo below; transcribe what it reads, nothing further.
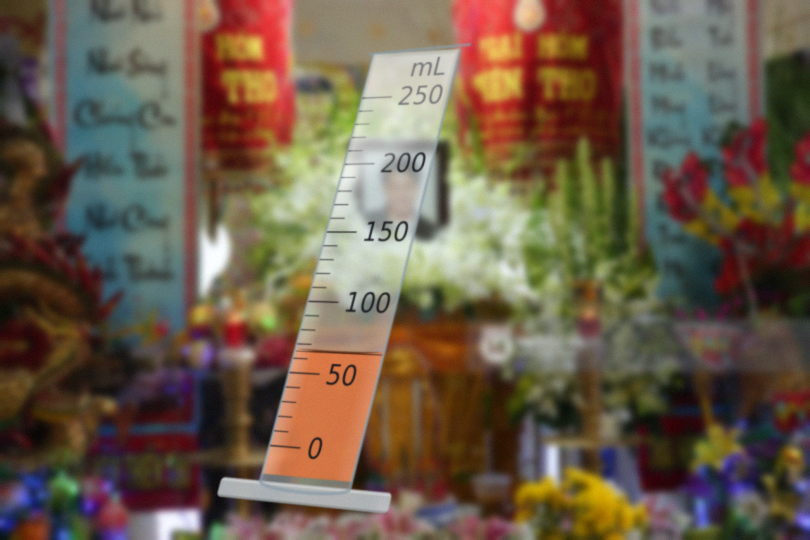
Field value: 65 mL
